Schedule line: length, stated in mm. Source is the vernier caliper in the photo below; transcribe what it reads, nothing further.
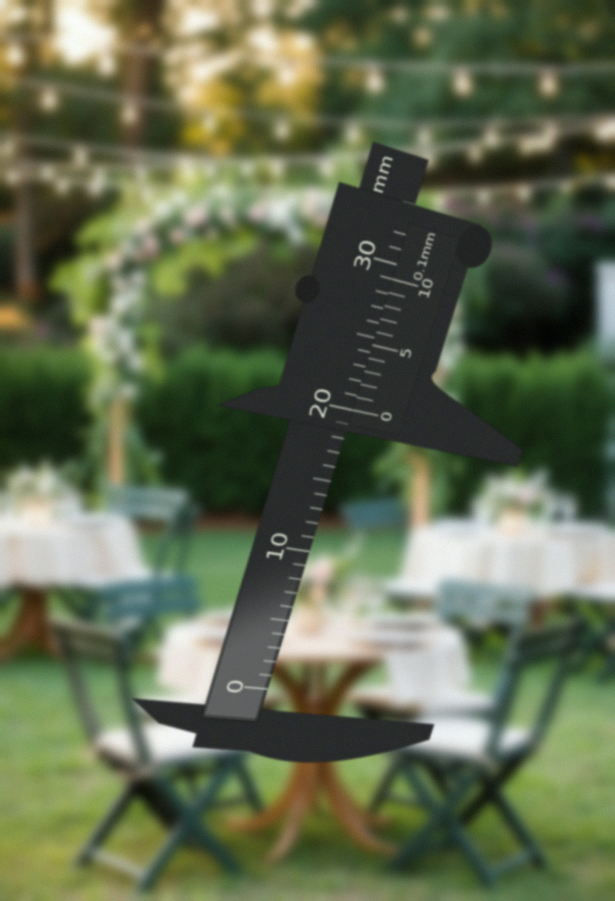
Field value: 20.0 mm
